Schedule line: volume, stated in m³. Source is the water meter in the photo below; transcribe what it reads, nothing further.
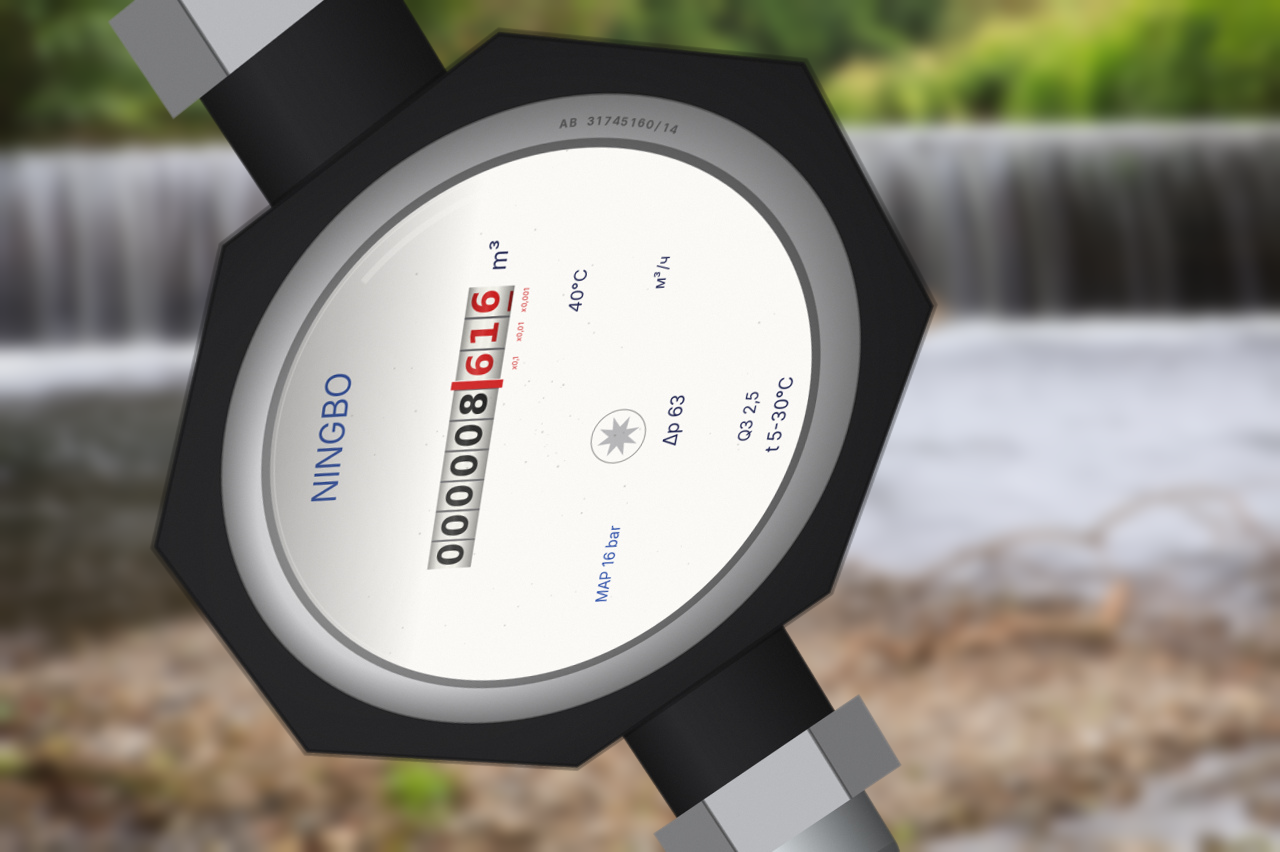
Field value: 8.616 m³
